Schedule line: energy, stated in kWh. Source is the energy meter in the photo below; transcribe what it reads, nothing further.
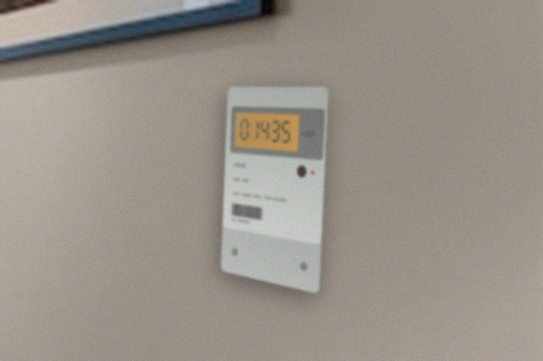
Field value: 1435 kWh
